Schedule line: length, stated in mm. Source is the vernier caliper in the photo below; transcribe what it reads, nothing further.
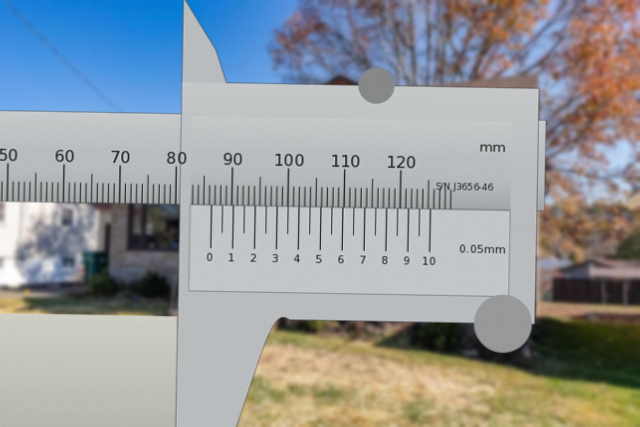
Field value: 86.4 mm
